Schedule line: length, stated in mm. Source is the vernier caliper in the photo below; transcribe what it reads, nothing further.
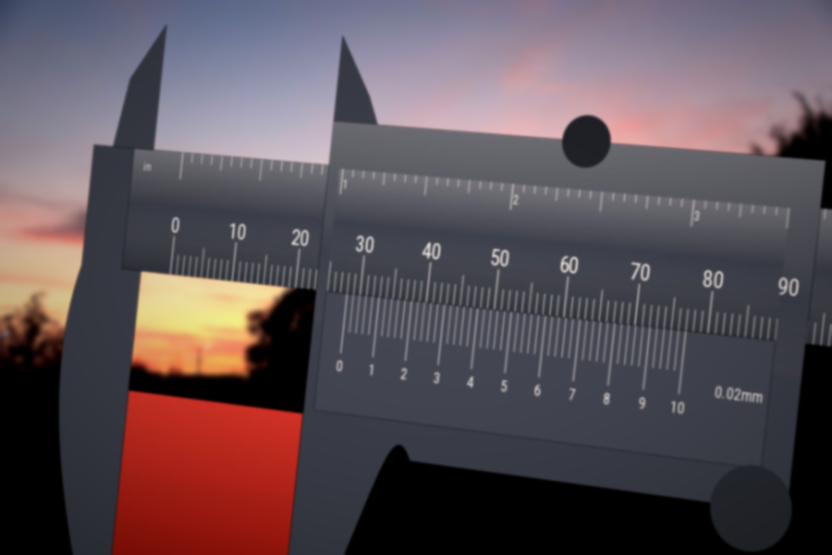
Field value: 28.0 mm
